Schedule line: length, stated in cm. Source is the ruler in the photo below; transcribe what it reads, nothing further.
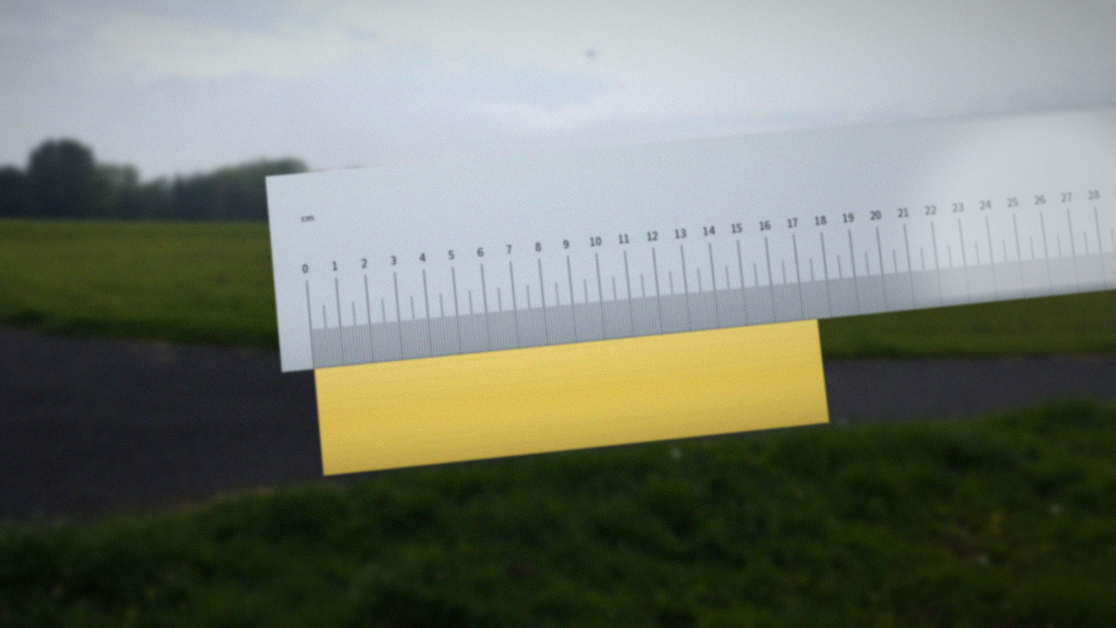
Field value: 17.5 cm
